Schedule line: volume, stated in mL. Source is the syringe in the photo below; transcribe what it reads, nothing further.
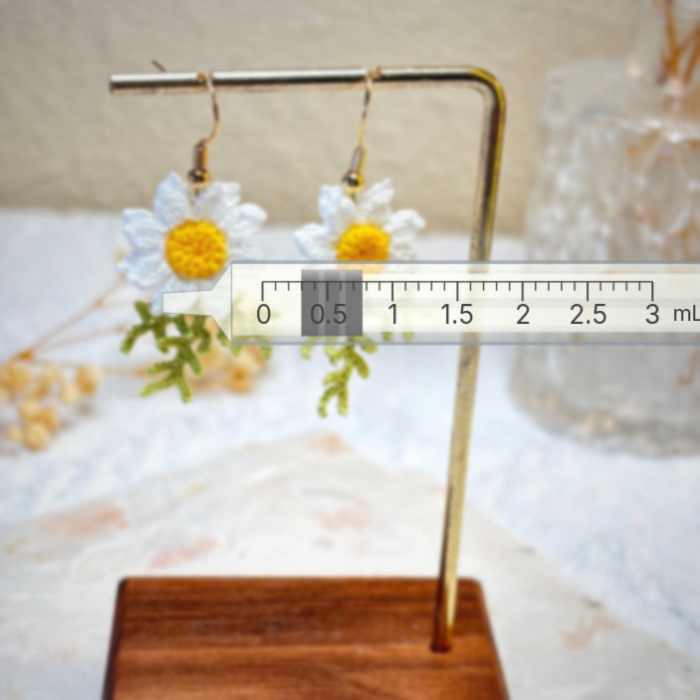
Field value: 0.3 mL
